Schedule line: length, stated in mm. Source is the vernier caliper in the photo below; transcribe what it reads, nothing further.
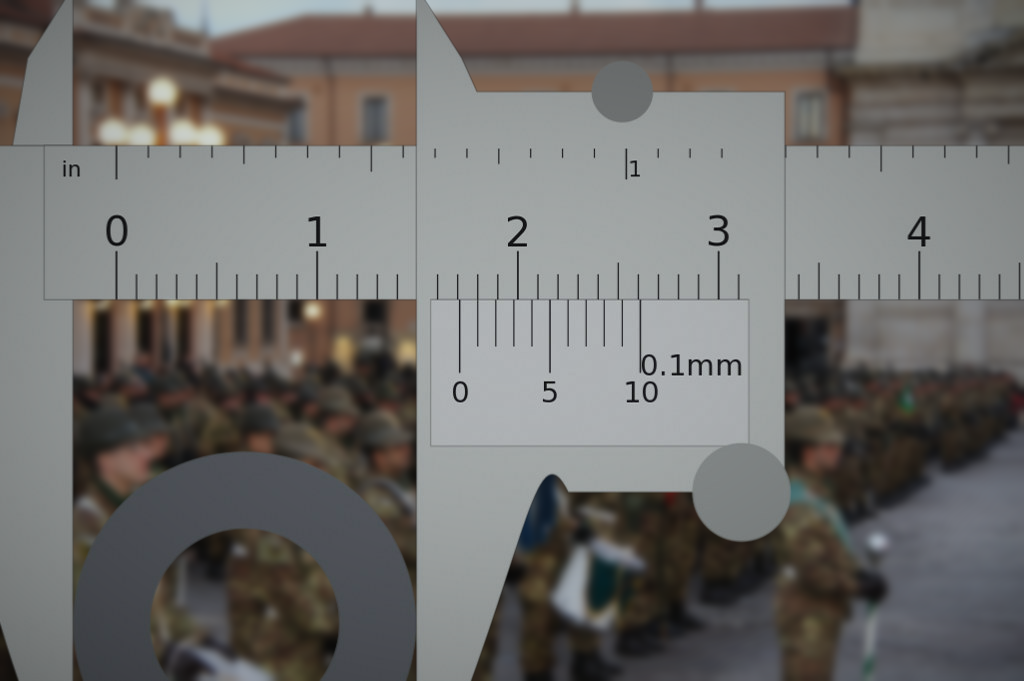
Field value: 17.1 mm
